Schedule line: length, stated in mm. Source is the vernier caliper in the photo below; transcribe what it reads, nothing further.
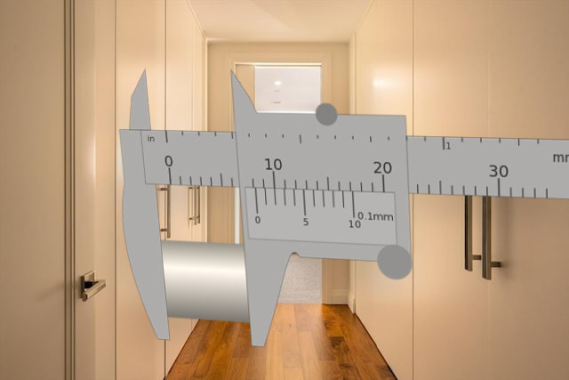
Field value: 8.2 mm
